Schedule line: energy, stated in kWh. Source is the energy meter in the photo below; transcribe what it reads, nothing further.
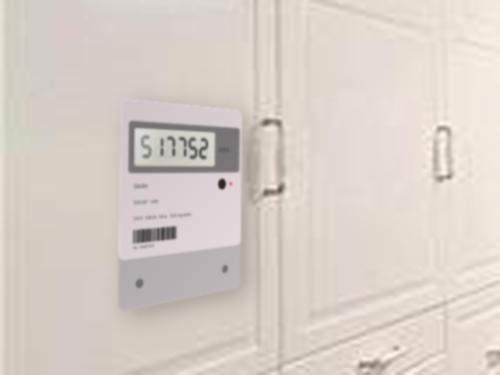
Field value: 517752 kWh
